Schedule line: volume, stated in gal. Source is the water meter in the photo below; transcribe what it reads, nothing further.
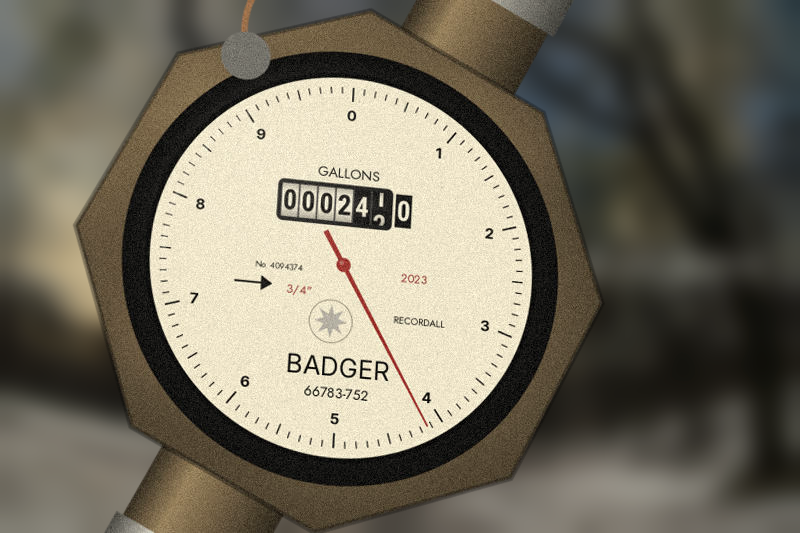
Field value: 2414.1 gal
